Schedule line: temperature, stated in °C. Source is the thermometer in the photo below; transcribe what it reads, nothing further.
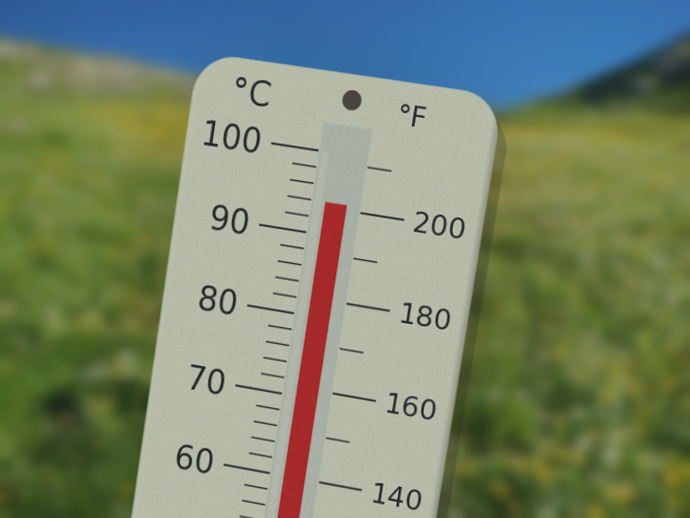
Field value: 94 °C
